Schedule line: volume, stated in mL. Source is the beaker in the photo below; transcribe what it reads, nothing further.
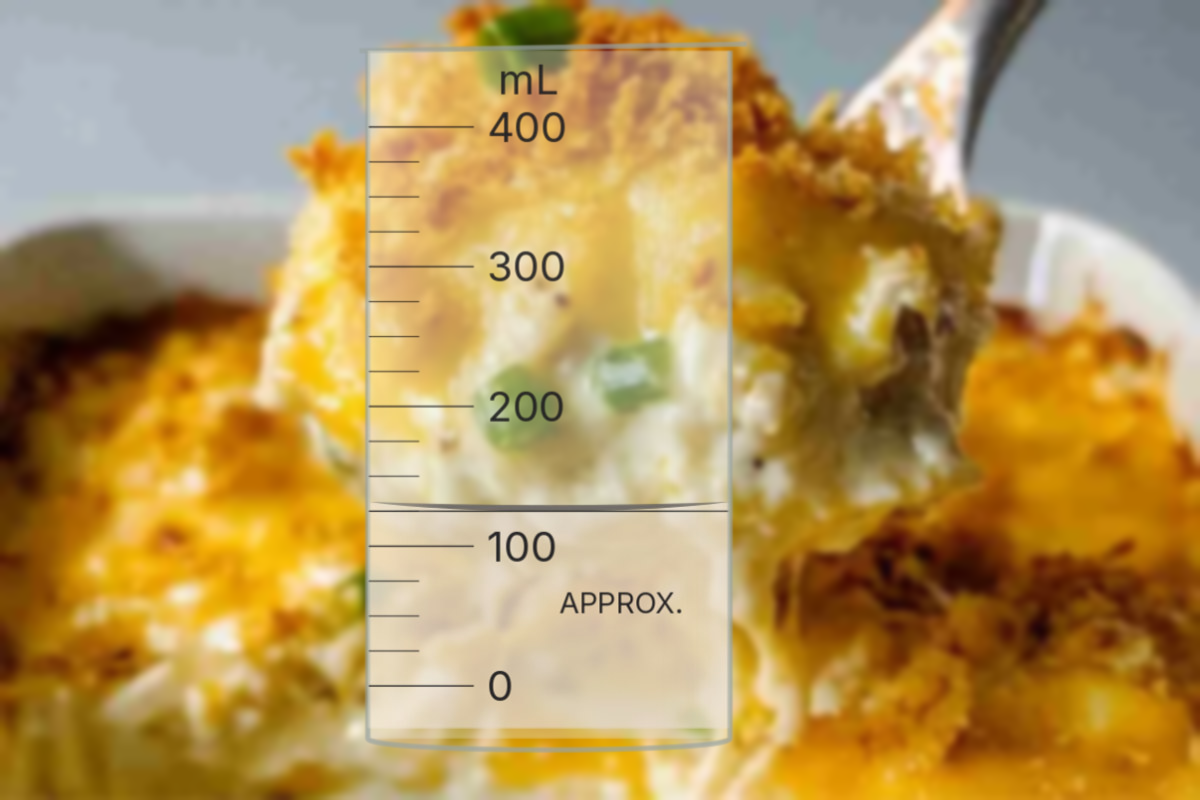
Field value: 125 mL
